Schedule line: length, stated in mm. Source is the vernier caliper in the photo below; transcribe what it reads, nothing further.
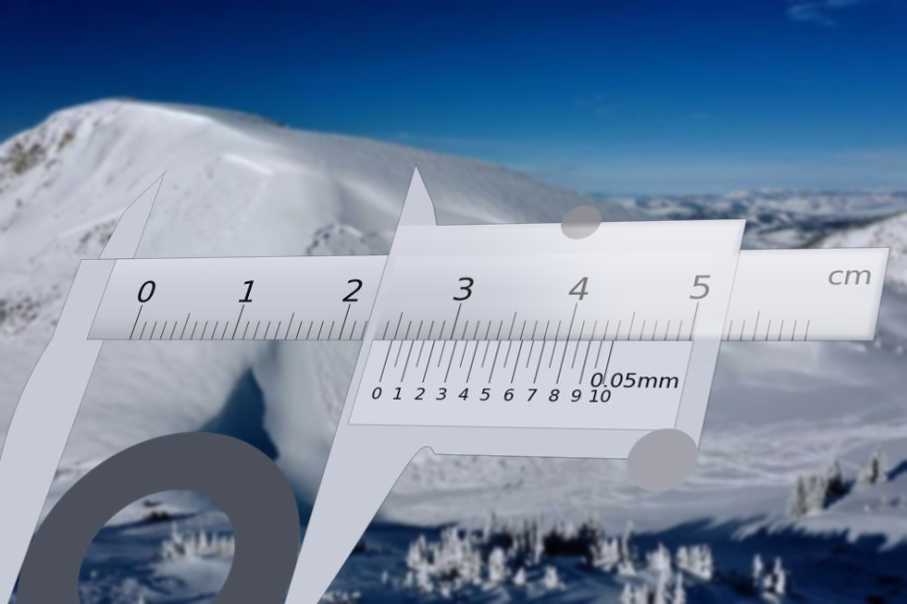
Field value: 24.8 mm
